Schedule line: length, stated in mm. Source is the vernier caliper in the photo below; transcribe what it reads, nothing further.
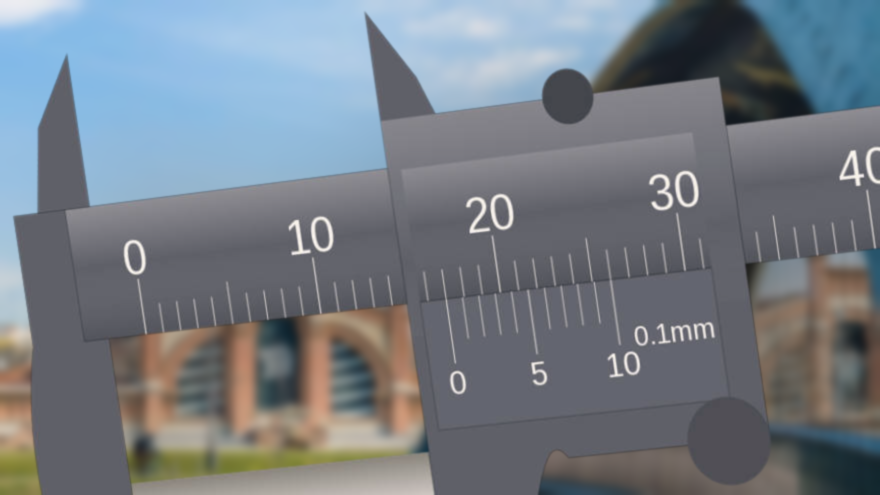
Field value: 17.0 mm
